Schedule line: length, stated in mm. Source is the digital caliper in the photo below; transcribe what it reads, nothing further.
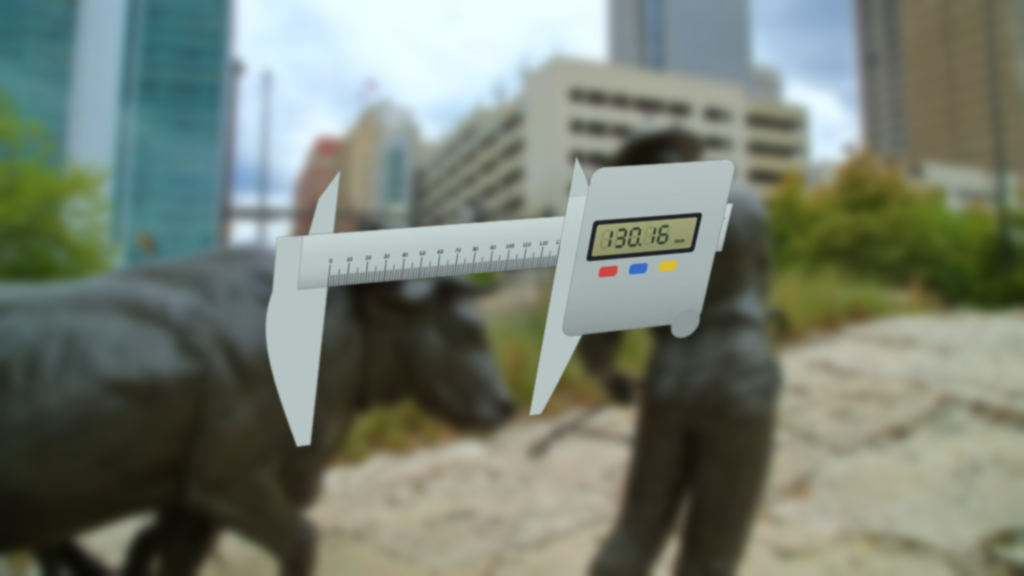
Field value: 130.16 mm
